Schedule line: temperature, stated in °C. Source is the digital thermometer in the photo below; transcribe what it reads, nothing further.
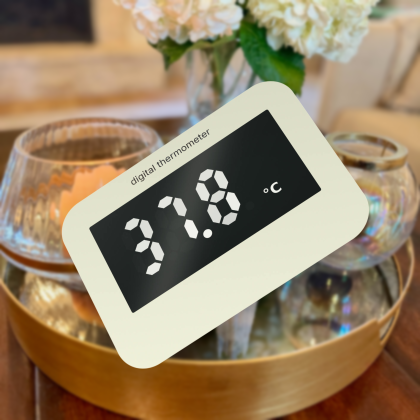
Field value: 37.8 °C
